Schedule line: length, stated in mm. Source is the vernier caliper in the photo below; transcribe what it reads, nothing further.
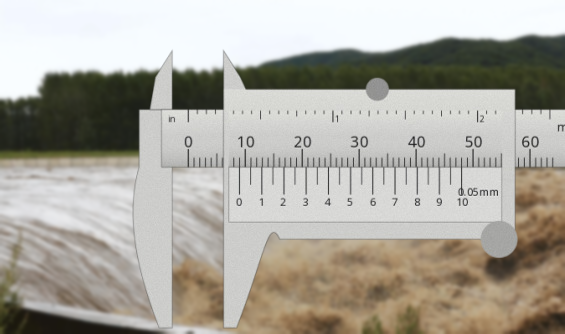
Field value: 9.0 mm
